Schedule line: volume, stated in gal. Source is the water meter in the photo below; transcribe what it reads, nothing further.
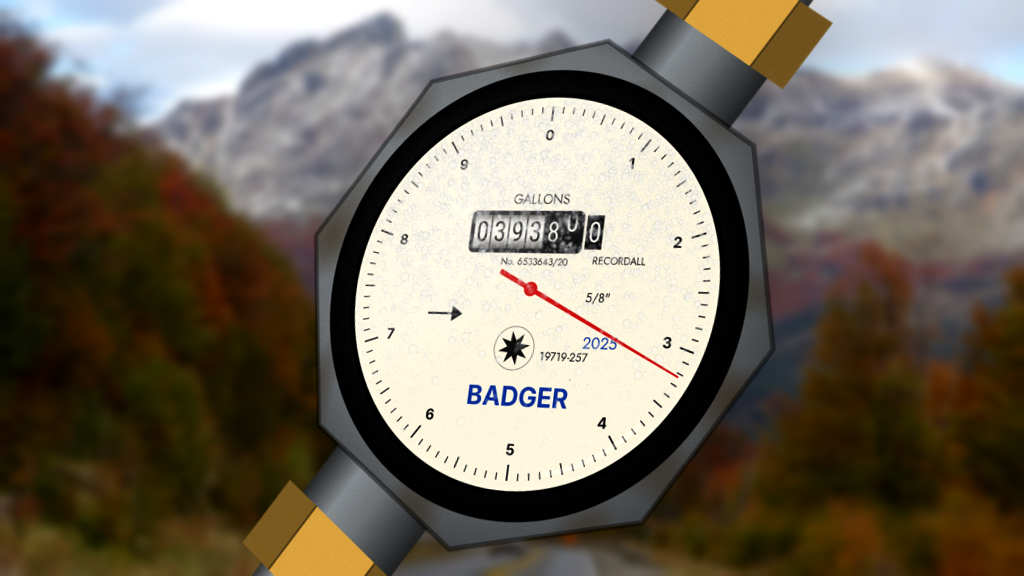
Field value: 393803.2 gal
